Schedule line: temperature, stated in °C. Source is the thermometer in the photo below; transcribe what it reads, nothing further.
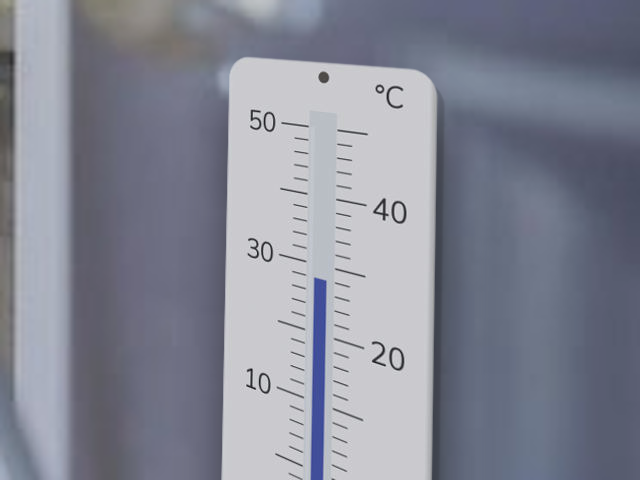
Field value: 28 °C
